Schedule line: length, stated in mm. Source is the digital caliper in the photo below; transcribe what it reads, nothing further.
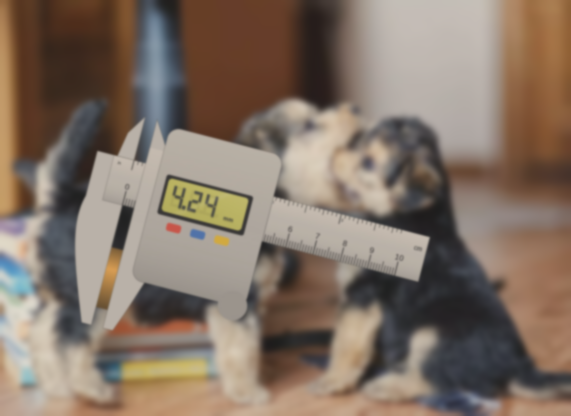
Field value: 4.24 mm
